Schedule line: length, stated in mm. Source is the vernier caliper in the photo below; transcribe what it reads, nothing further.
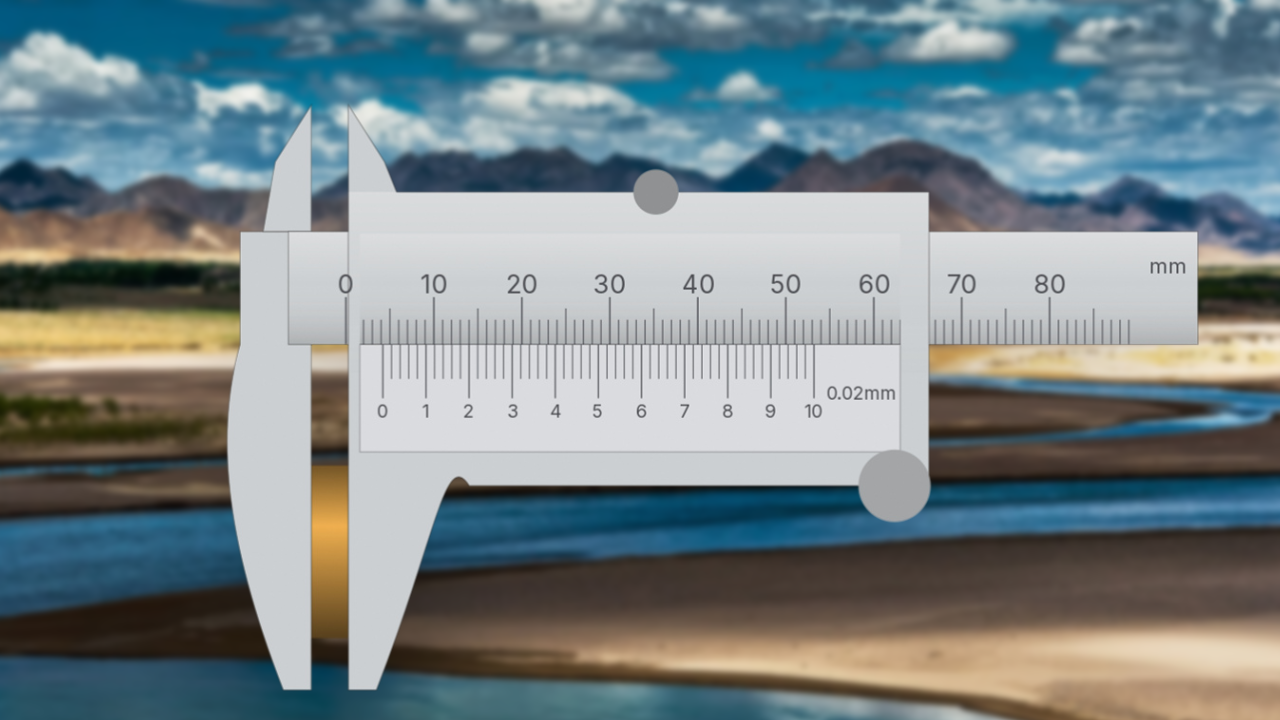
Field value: 4.2 mm
